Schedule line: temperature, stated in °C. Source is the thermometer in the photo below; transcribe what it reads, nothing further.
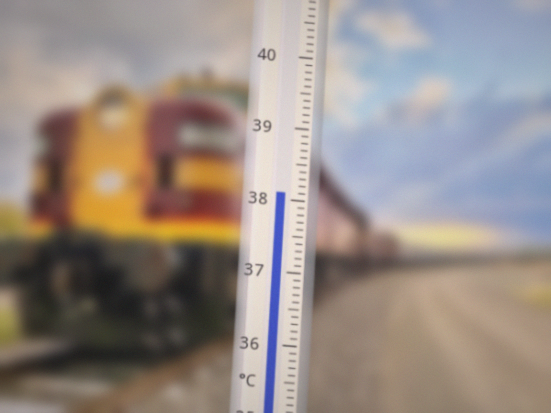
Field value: 38.1 °C
